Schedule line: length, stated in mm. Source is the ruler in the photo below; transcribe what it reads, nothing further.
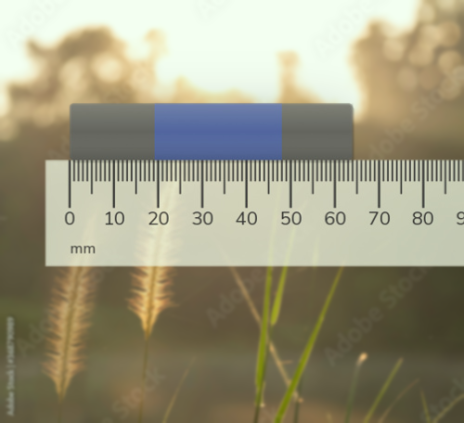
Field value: 64 mm
